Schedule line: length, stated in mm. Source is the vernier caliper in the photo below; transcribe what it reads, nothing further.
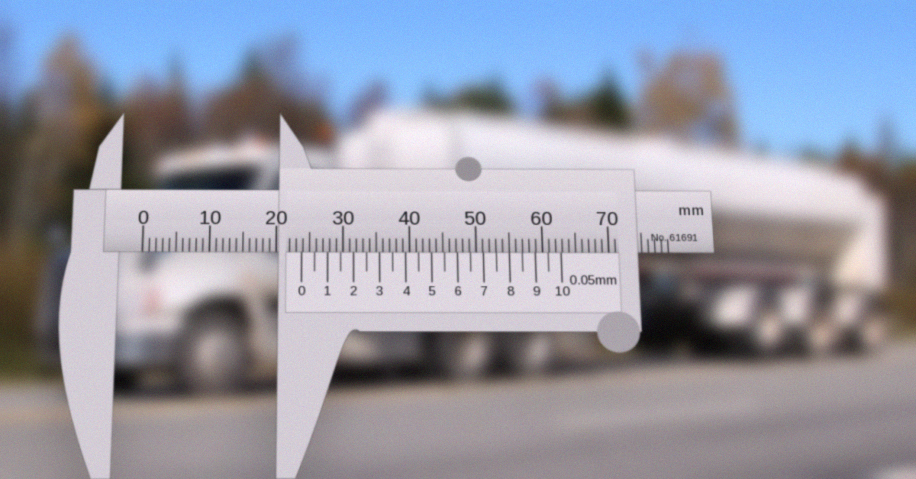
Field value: 23.8 mm
